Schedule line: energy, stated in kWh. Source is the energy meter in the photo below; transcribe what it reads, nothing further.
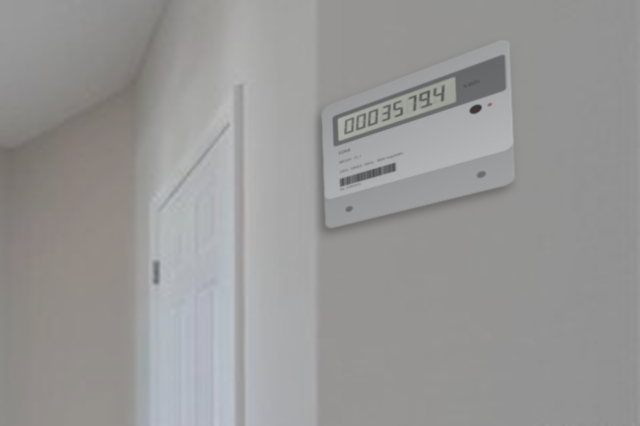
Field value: 3579.4 kWh
